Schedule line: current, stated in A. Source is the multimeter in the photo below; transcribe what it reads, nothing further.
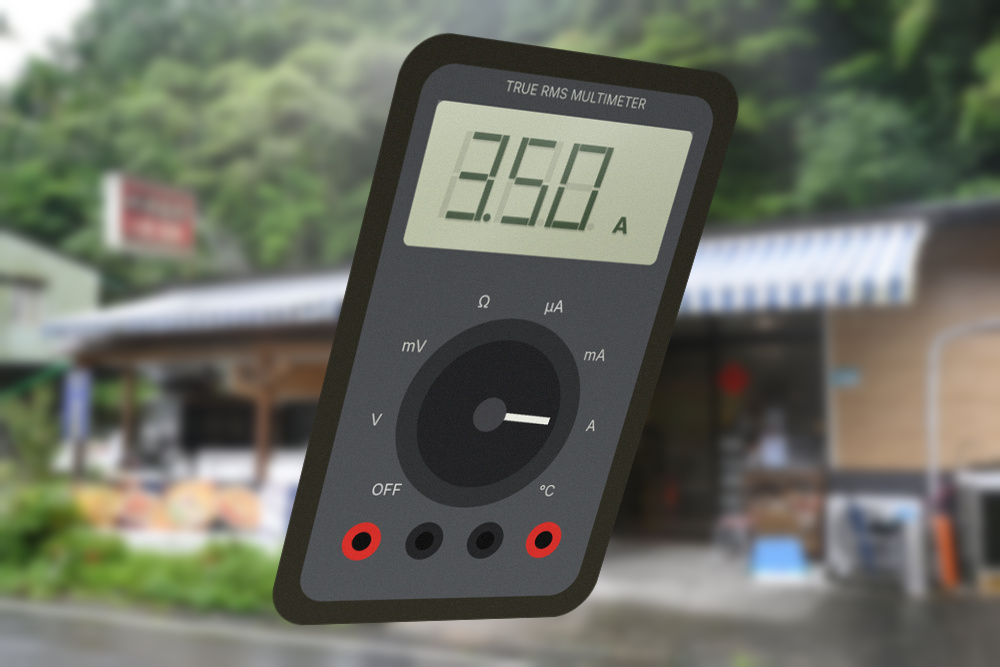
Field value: 3.50 A
